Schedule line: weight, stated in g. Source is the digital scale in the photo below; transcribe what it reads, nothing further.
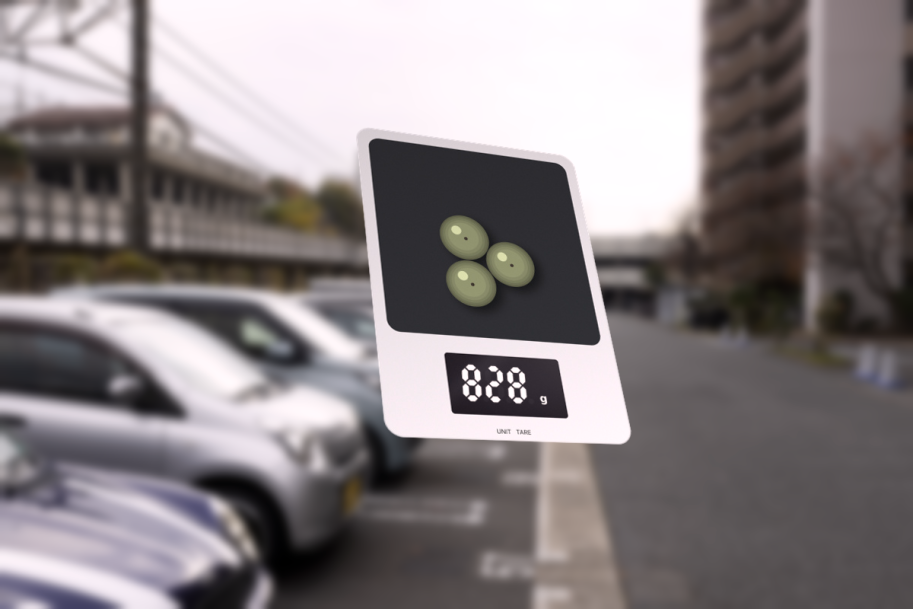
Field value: 828 g
